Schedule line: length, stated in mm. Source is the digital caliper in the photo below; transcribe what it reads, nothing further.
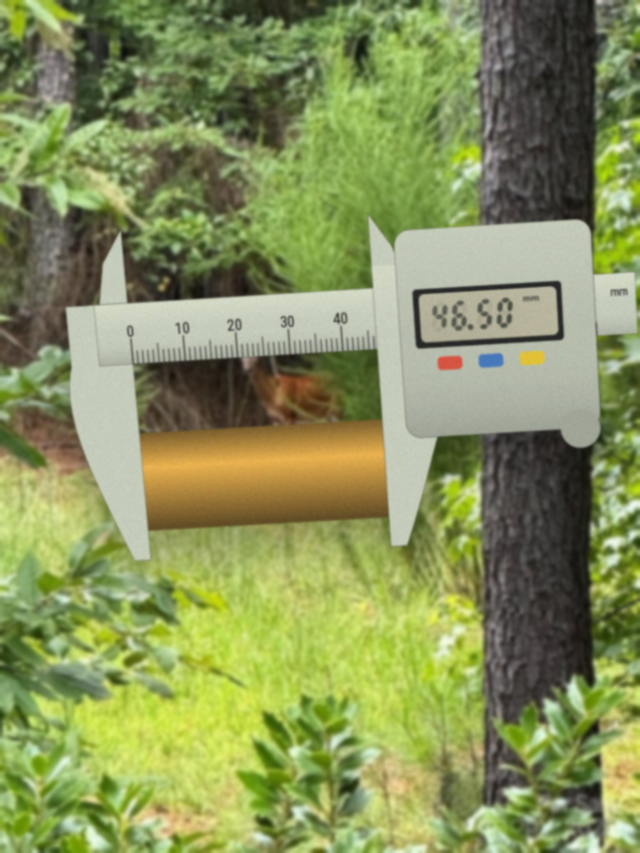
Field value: 46.50 mm
